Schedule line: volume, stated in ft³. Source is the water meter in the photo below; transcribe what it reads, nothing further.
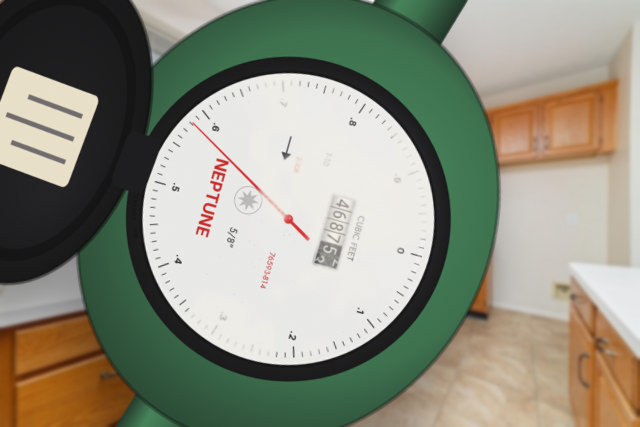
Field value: 468752.58 ft³
